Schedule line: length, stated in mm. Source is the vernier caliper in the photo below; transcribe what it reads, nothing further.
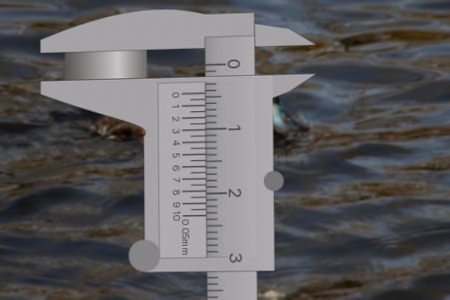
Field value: 4.4 mm
